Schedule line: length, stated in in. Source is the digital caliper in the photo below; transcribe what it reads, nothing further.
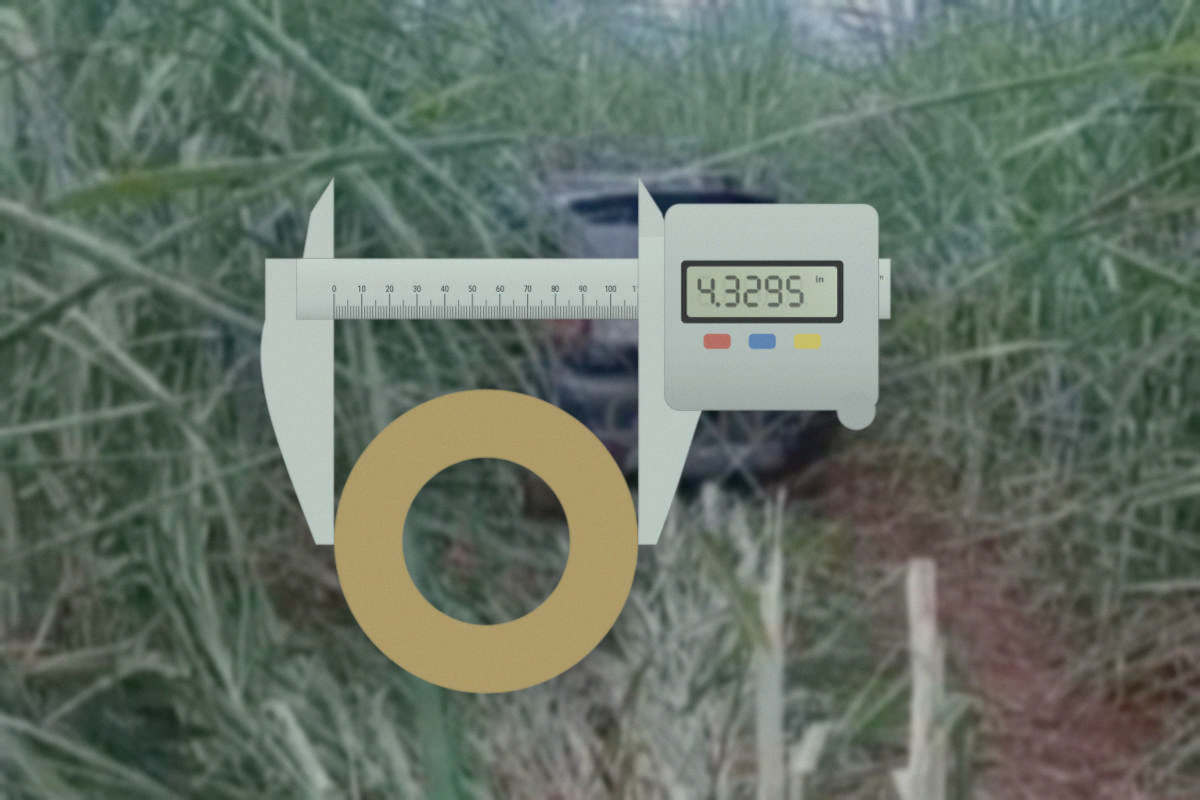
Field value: 4.3295 in
